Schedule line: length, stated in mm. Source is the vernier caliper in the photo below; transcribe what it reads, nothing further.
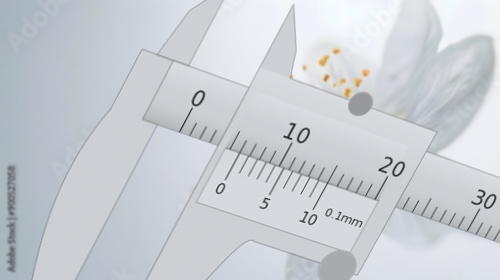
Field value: 6.0 mm
